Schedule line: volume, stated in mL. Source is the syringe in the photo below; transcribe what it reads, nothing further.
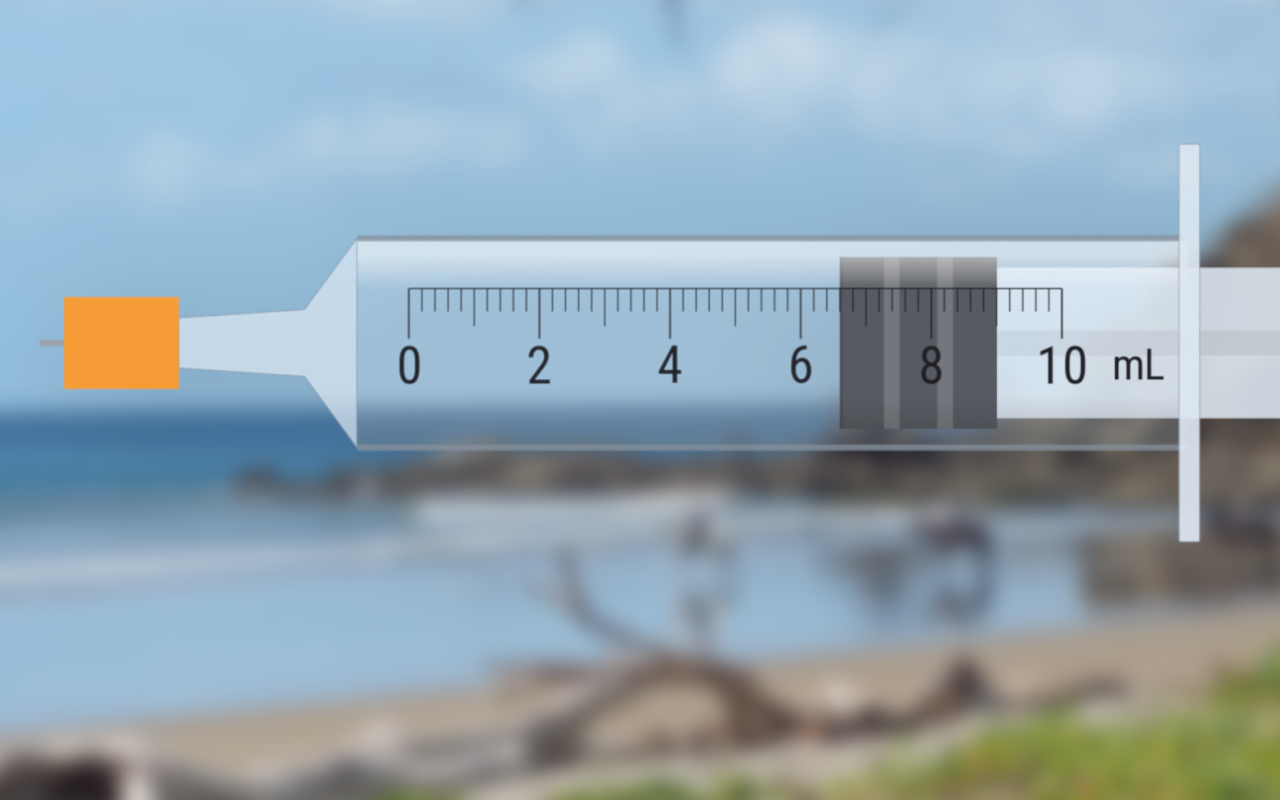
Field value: 6.6 mL
